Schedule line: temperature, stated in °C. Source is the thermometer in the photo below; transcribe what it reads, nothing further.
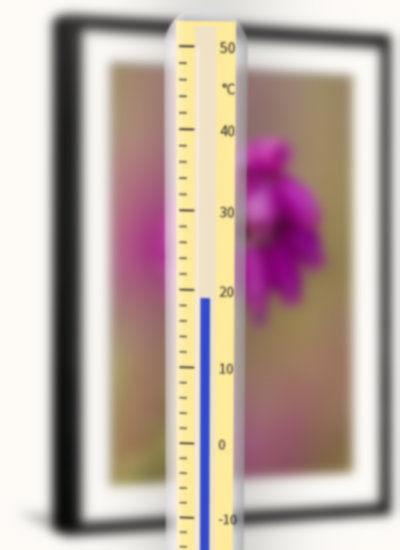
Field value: 19 °C
